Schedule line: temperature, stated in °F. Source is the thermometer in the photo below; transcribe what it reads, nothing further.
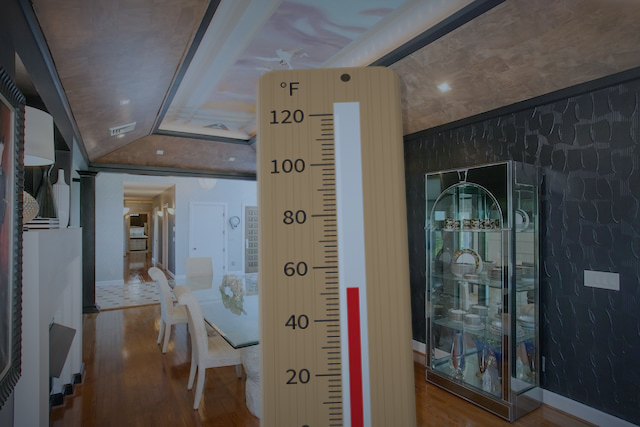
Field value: 52 °F
